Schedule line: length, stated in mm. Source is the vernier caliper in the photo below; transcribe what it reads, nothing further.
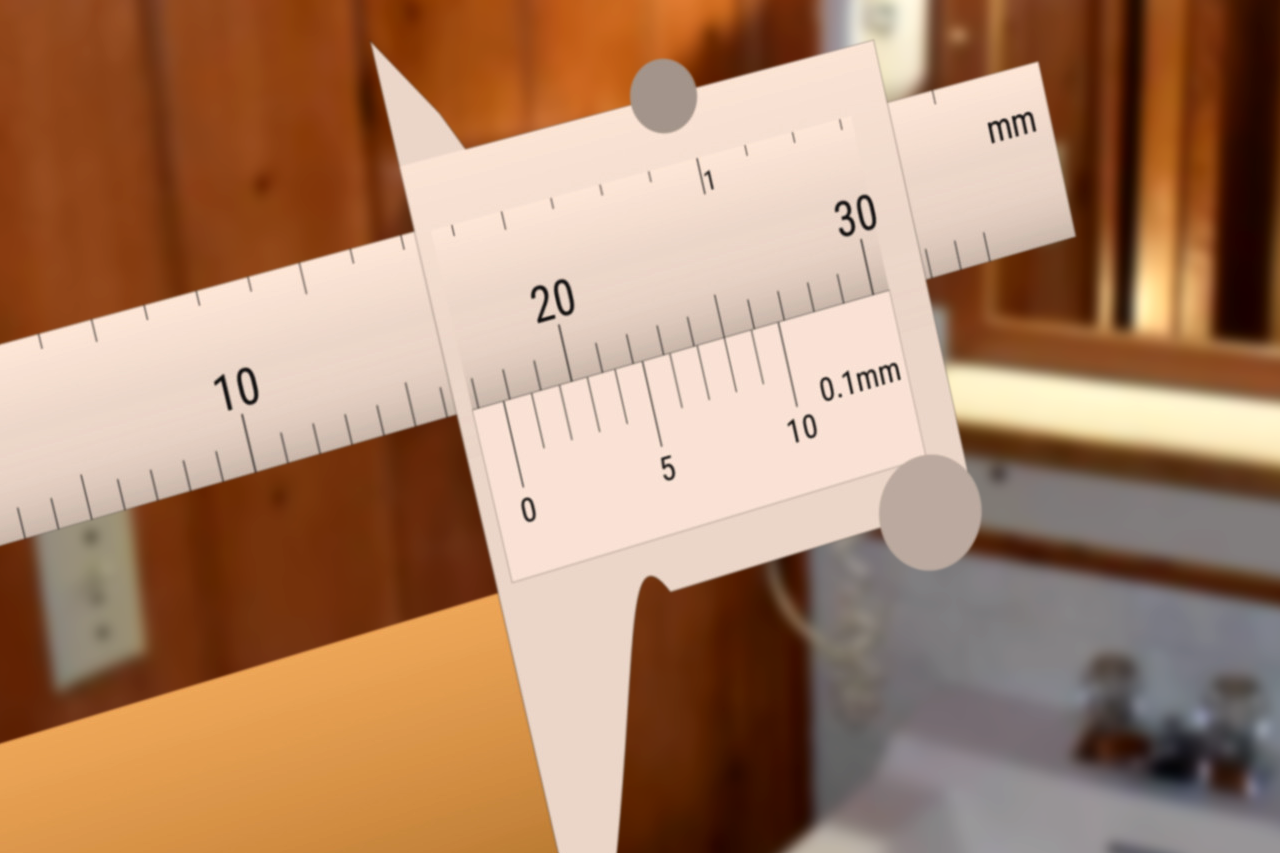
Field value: 17.8 mm
